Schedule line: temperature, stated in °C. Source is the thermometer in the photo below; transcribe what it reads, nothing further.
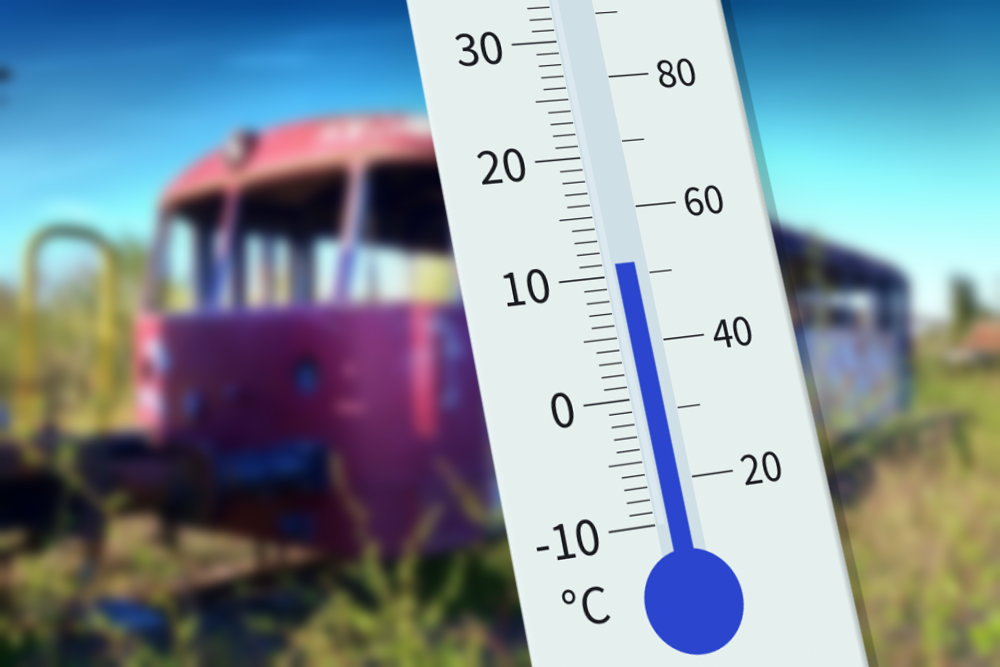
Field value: 11 °C
